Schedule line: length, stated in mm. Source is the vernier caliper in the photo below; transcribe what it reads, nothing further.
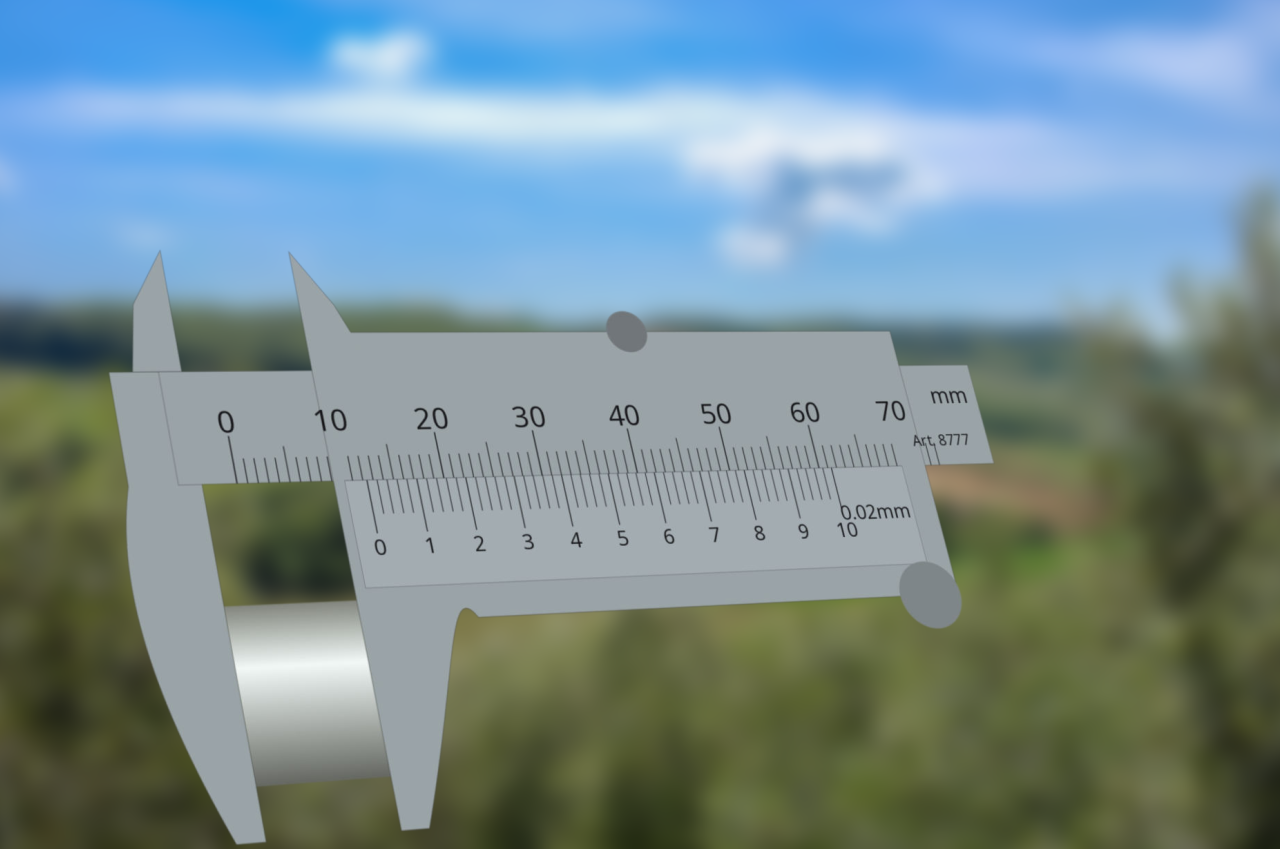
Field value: 12.4 mm
